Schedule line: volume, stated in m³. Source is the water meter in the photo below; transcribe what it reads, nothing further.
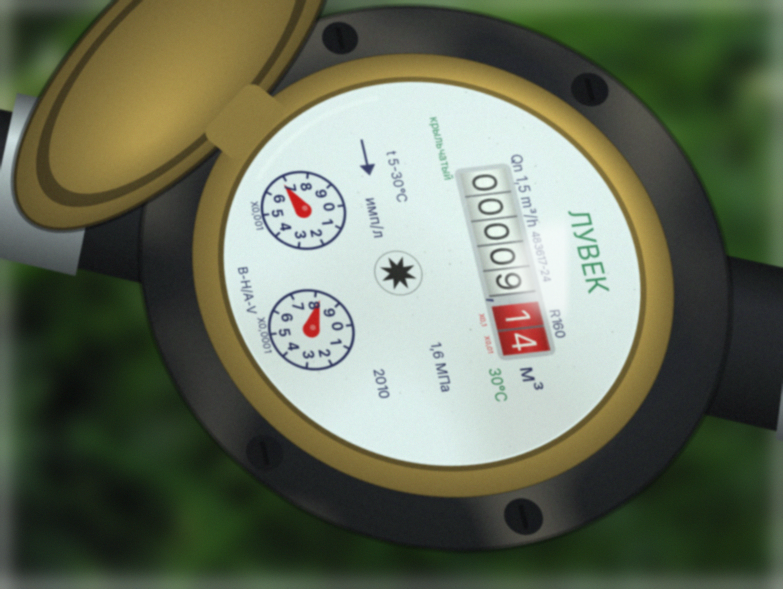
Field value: 9.1468 m³
